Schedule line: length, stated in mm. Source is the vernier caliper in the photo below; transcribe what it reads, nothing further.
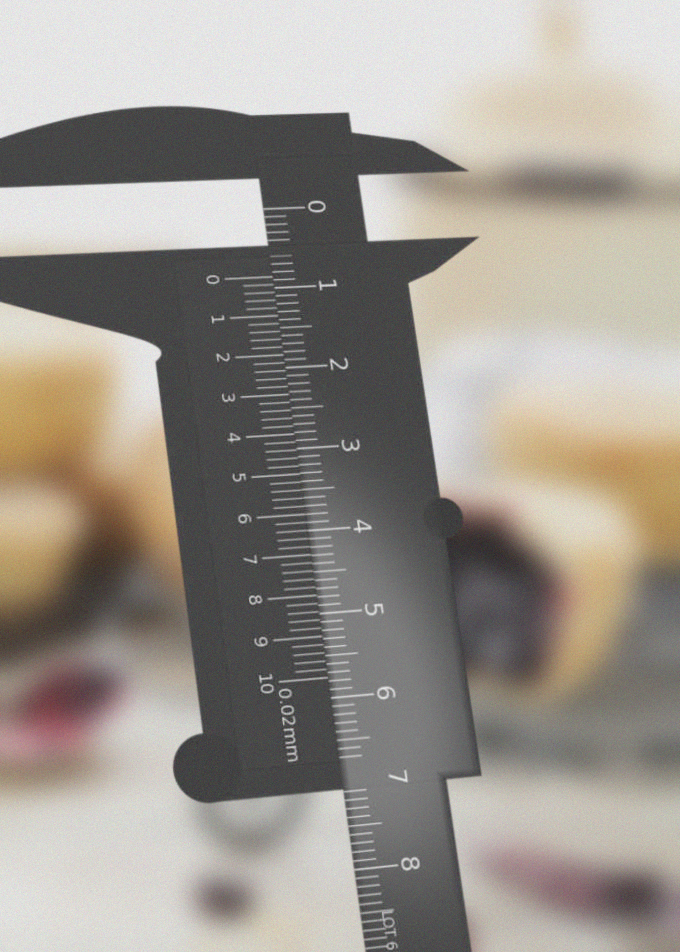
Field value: 8.6 mm
